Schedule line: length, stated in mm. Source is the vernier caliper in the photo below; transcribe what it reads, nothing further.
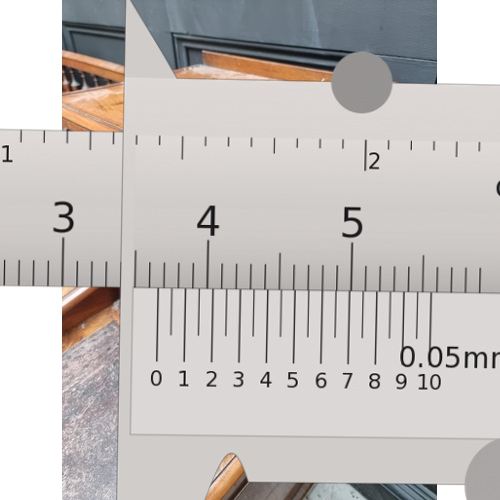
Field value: 36.6 mm
